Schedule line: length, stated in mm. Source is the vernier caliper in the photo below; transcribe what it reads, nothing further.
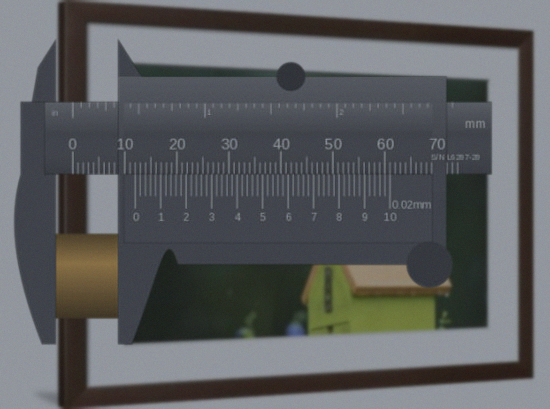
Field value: 12.0 mm
